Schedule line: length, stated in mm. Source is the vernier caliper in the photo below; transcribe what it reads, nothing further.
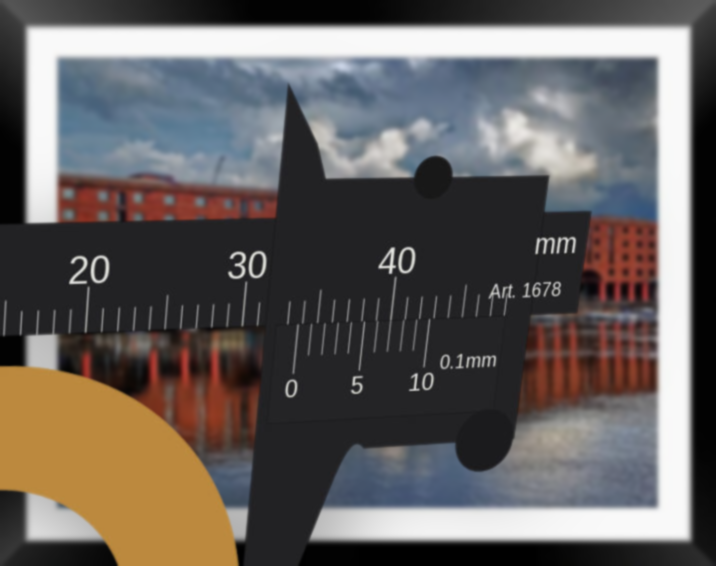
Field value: 33.7 mm
